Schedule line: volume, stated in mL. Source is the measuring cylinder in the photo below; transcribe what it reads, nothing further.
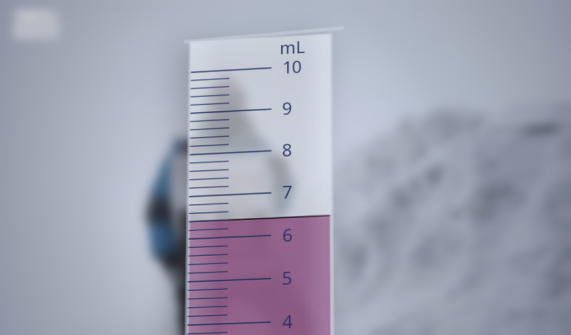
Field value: 6.4 mL
